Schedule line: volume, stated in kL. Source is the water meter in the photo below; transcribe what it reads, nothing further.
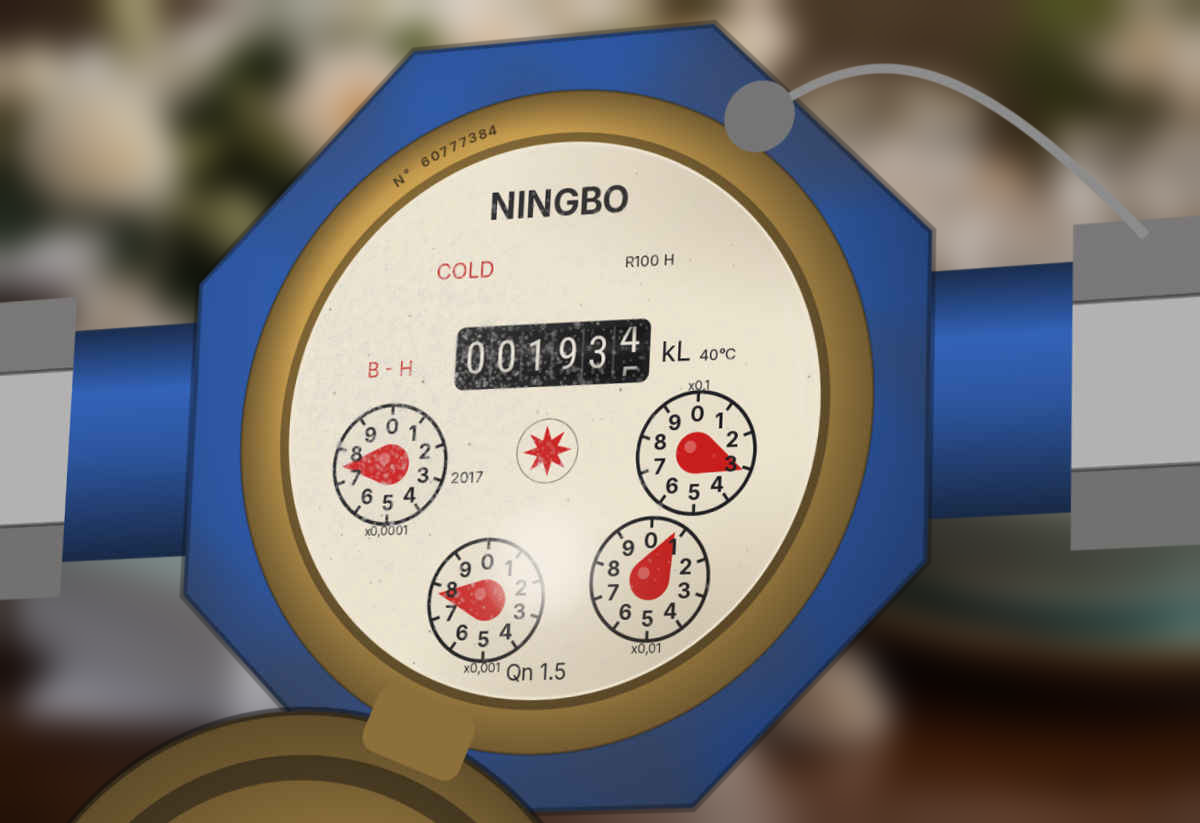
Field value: 1934.3077 kL
